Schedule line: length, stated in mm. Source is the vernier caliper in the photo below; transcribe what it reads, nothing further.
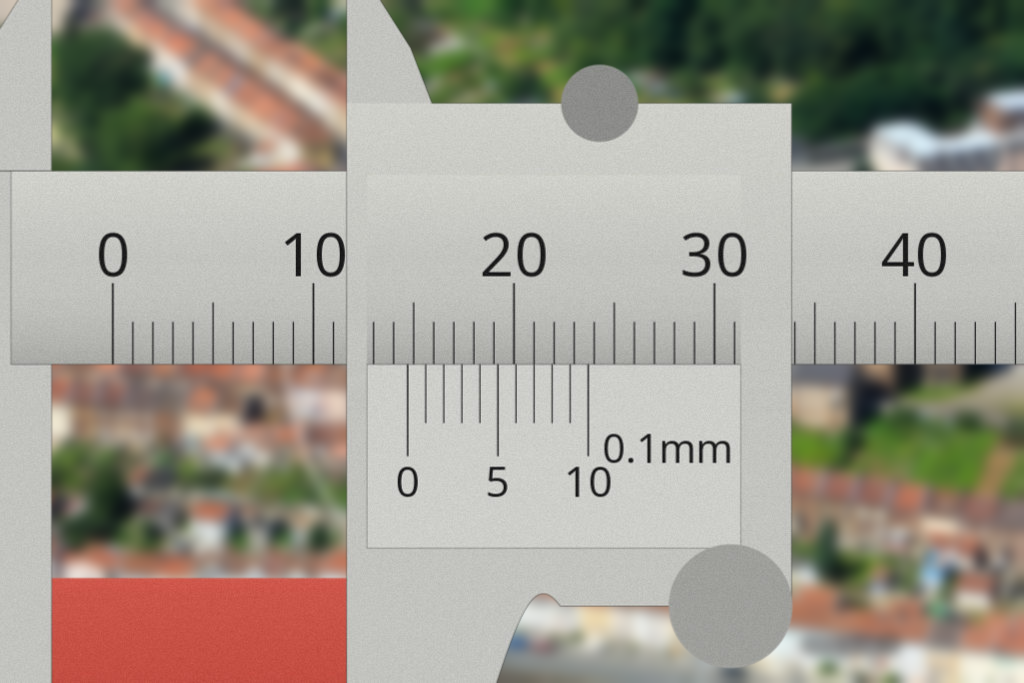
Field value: 14.7 mm
